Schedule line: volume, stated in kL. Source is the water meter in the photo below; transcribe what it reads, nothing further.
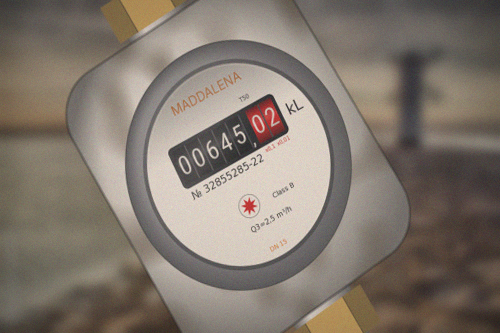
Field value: 645.02 kL
